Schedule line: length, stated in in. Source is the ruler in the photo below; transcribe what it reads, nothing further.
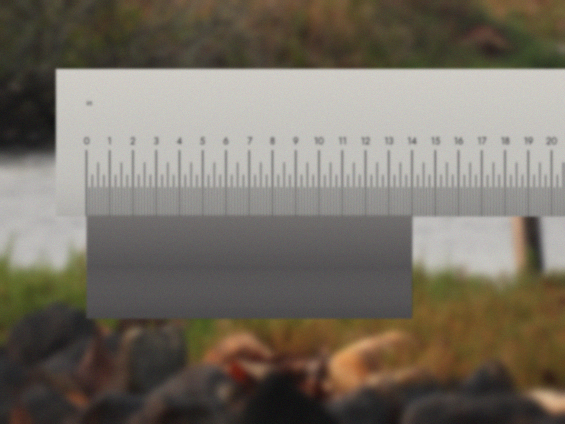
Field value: 14 in
